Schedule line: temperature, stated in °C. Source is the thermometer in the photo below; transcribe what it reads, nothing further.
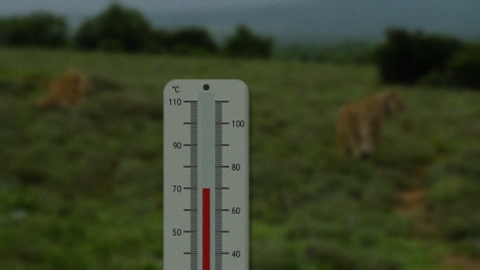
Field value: 70 °C
